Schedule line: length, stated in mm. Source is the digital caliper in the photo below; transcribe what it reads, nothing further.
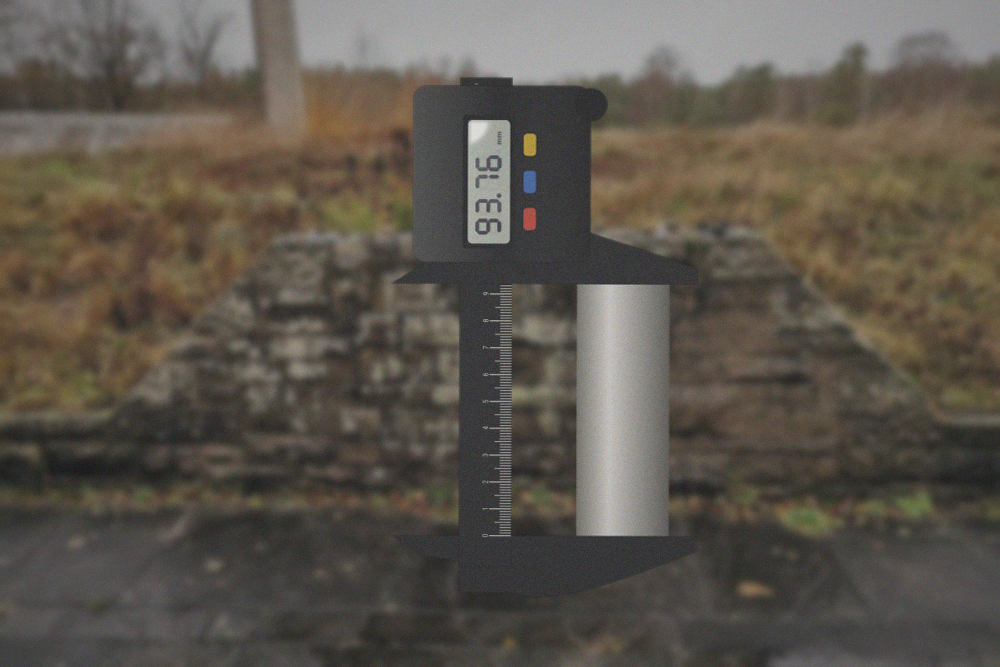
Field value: 93.76 mm
